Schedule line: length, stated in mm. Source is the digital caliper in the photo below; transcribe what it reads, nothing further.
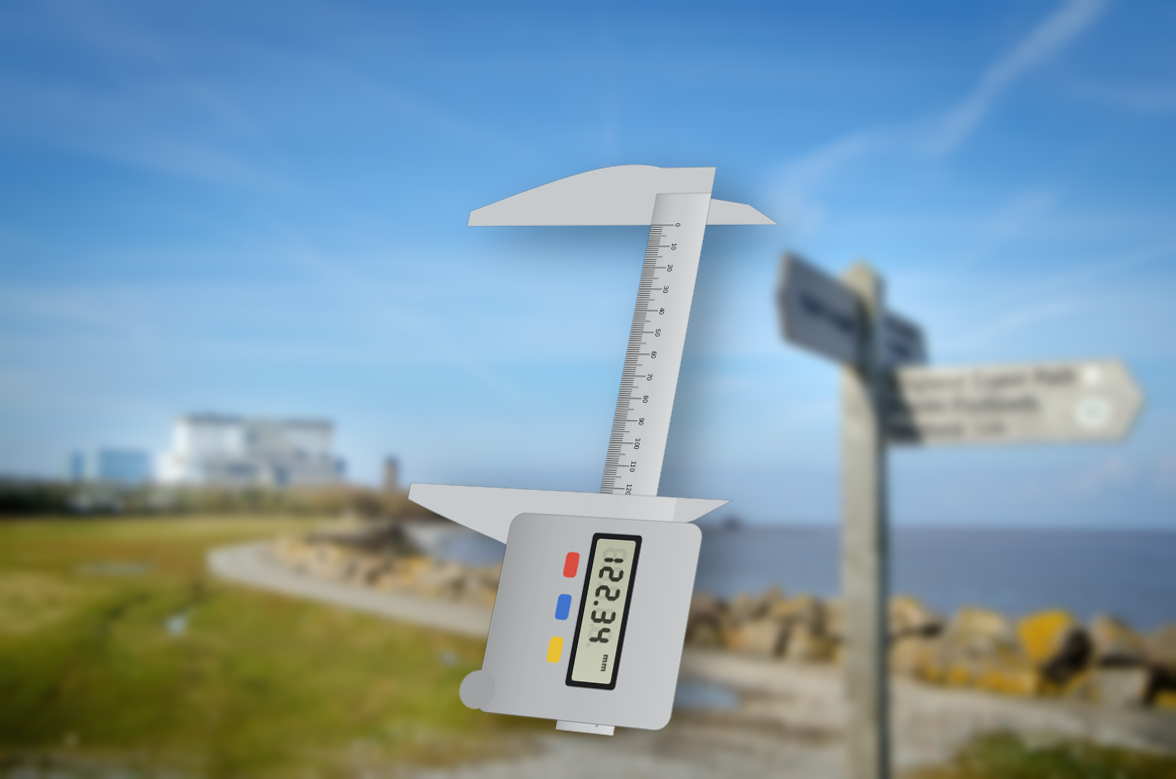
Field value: 122.34 mm
